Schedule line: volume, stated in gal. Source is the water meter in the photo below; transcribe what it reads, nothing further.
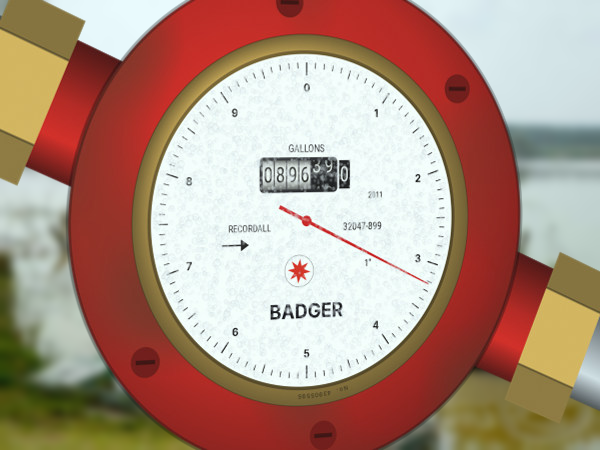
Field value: 896393.2 gal
